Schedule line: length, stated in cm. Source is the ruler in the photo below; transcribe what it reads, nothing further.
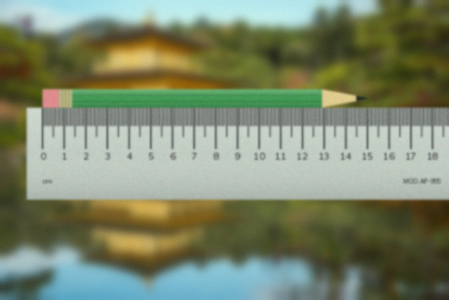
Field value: 15 cm
